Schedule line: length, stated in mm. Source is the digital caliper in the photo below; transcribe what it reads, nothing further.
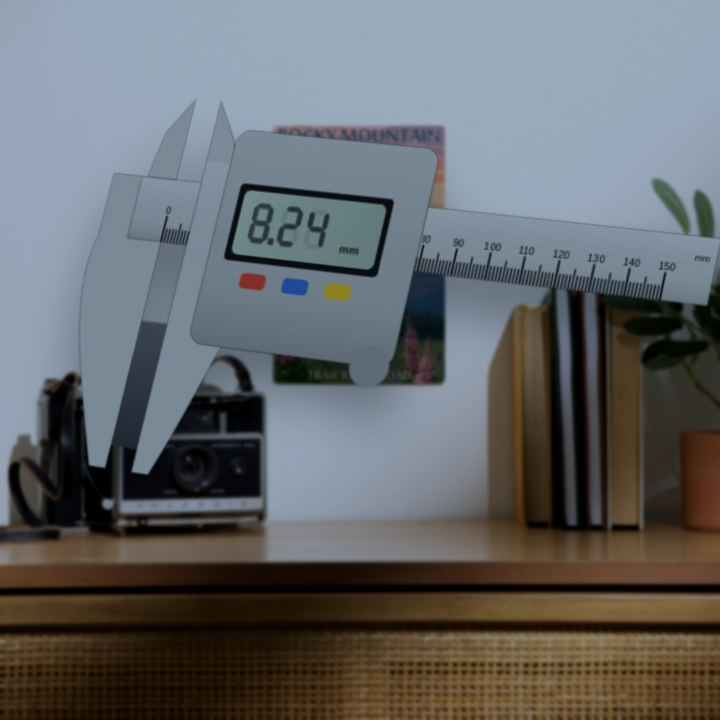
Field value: 8.24 mm
